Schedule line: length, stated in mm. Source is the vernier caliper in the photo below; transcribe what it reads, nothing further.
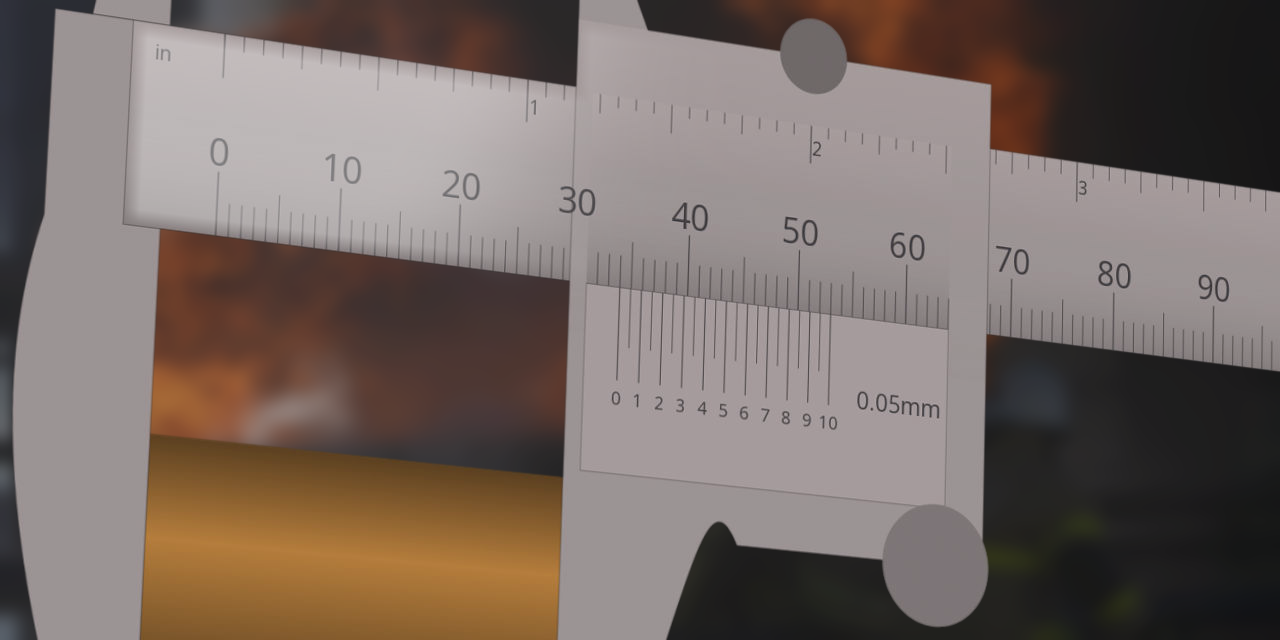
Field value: 34.0 mm
